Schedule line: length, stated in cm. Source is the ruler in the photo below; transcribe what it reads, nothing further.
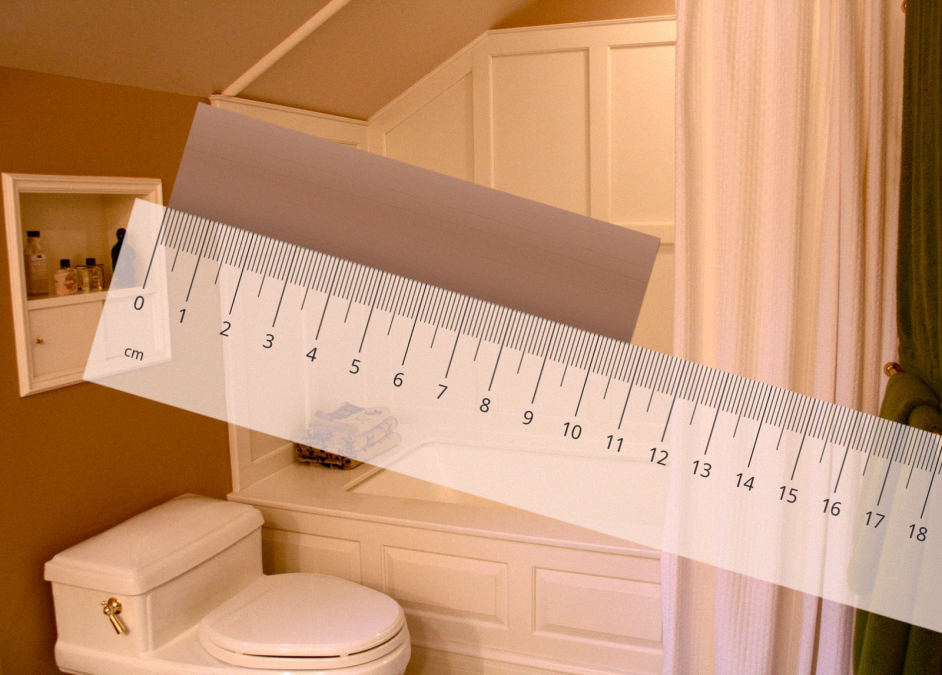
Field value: 10.7 cm
